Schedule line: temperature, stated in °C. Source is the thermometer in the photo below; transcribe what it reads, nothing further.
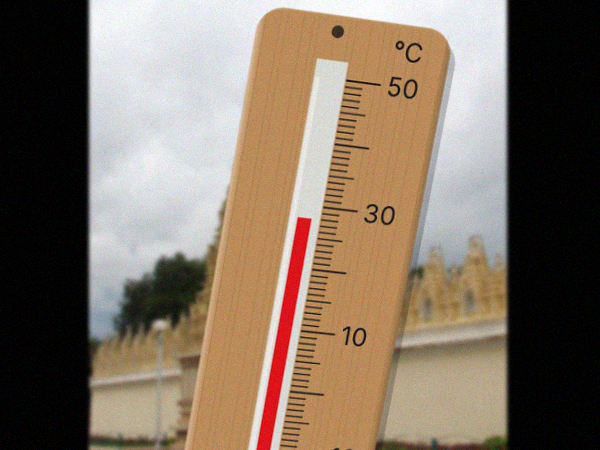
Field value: 28 °C
